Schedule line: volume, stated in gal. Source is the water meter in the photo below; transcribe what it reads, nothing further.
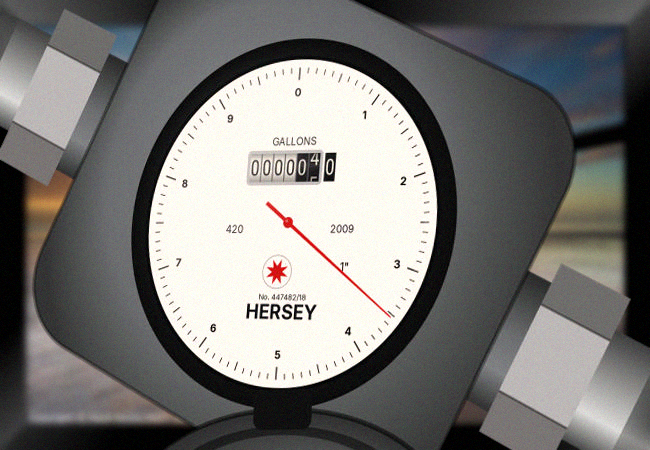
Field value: 43.5 gal
